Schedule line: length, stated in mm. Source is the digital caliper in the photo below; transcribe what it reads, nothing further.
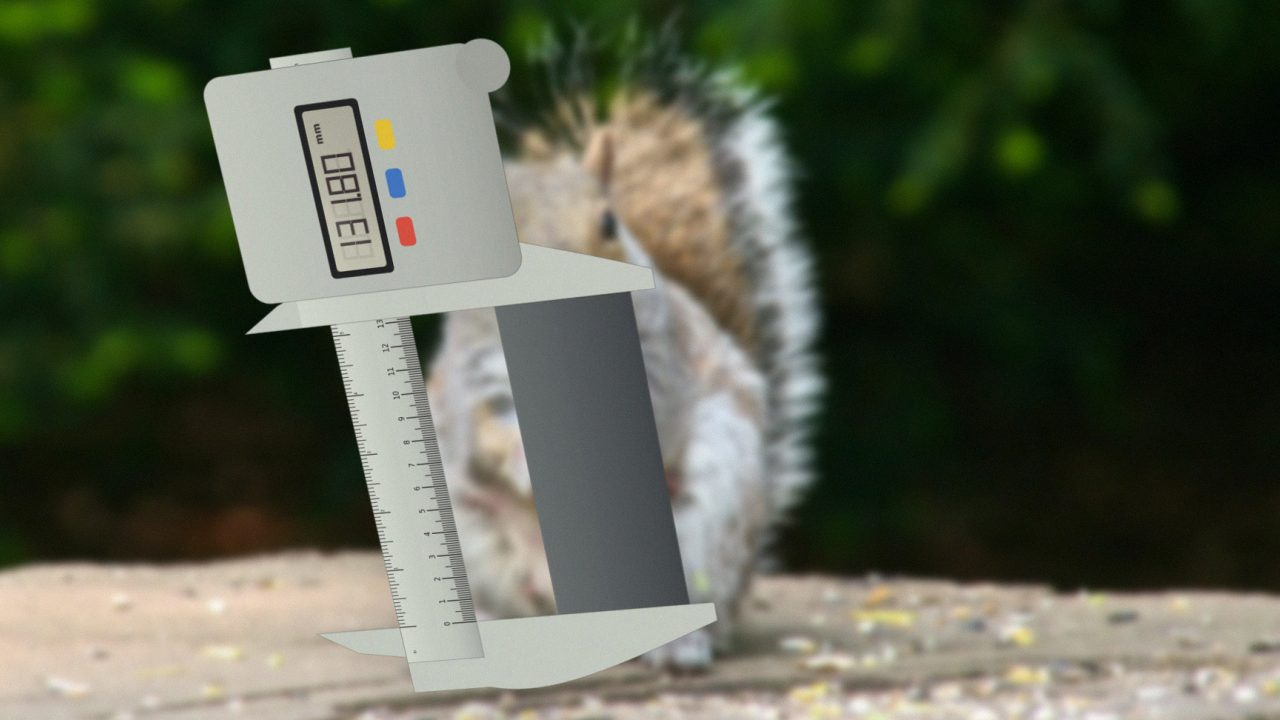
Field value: 131.80 mm
